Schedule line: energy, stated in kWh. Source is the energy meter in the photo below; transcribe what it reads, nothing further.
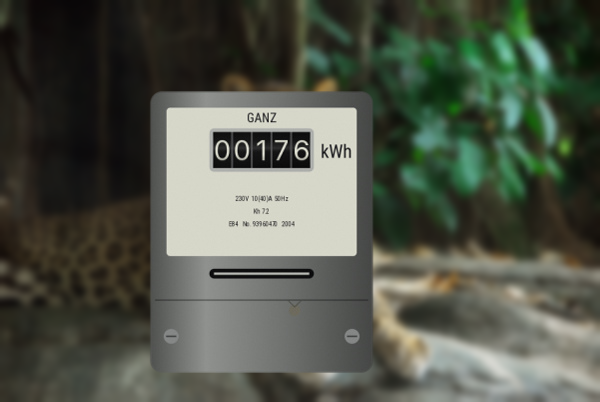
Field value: 176 kWh
